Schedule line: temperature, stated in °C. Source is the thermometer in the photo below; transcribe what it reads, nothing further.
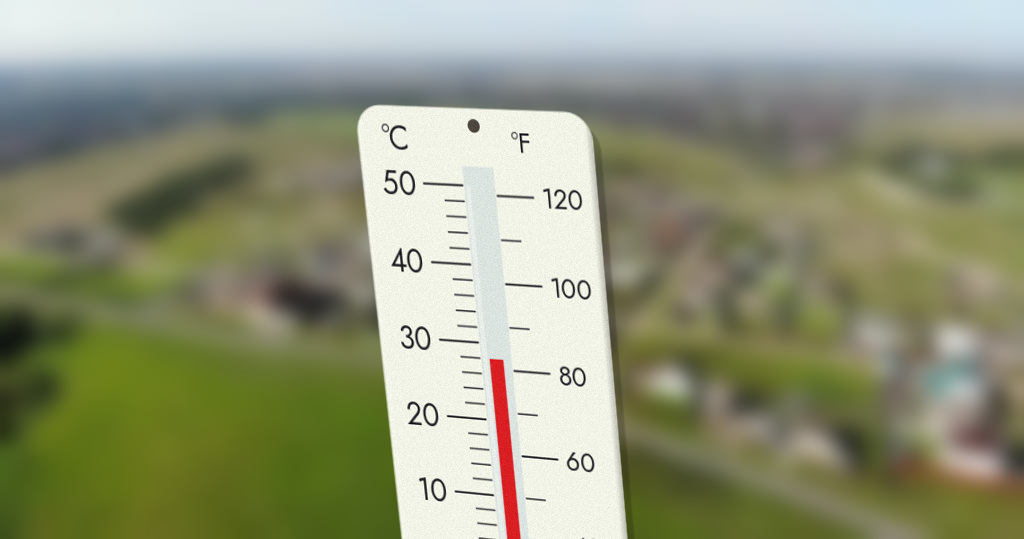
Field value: 28 °C
